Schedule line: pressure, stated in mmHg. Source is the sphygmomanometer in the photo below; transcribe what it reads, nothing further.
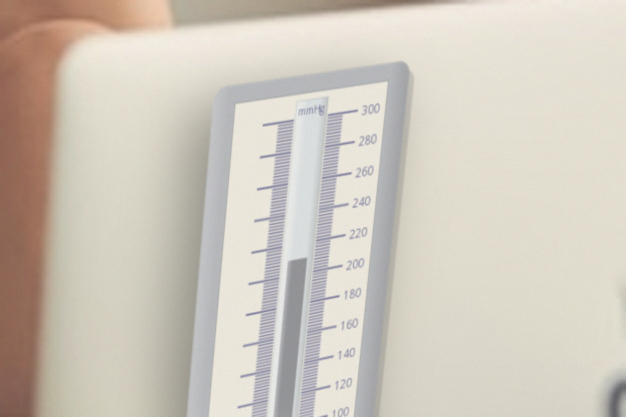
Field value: 210 mmHg
